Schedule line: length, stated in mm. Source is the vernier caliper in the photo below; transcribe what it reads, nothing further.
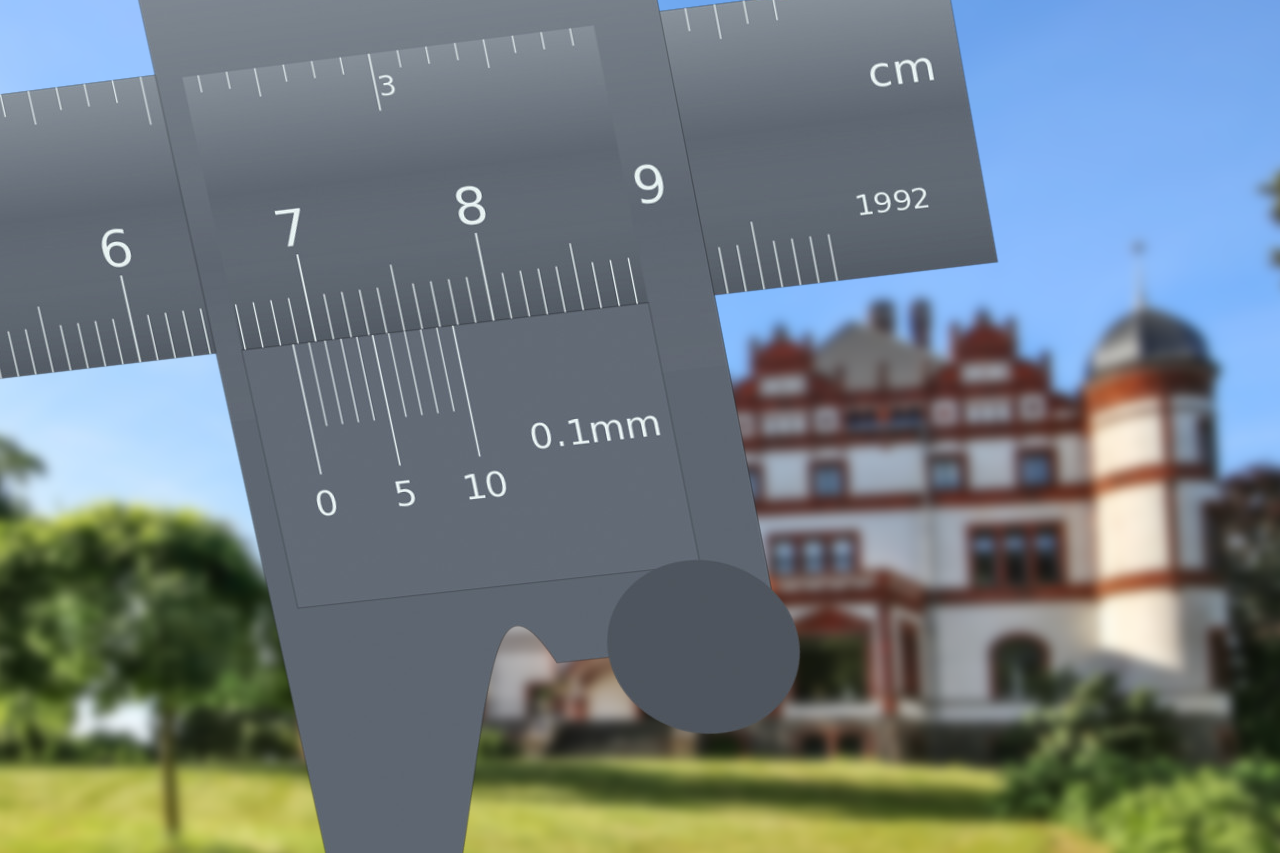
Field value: 68.7 mm
